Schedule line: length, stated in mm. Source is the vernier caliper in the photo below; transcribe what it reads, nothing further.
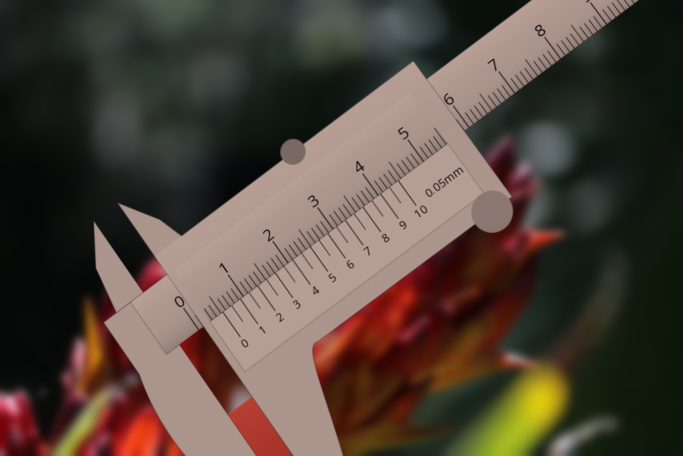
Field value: 5.4 mm
